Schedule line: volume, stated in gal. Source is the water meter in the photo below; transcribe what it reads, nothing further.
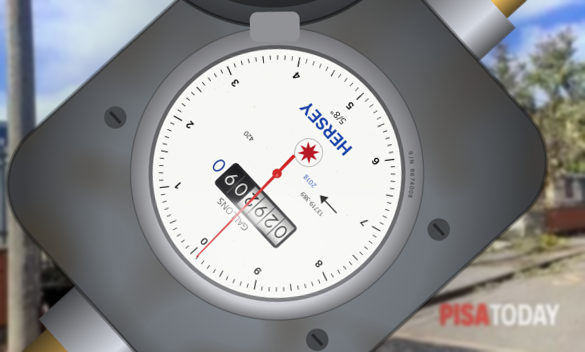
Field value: 292089.9 gal
